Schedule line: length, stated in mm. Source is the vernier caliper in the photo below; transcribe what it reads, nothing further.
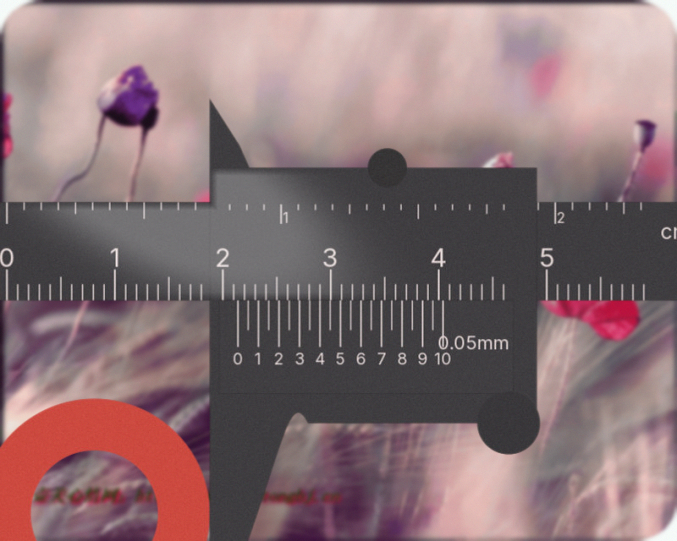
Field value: 21.4 mm
